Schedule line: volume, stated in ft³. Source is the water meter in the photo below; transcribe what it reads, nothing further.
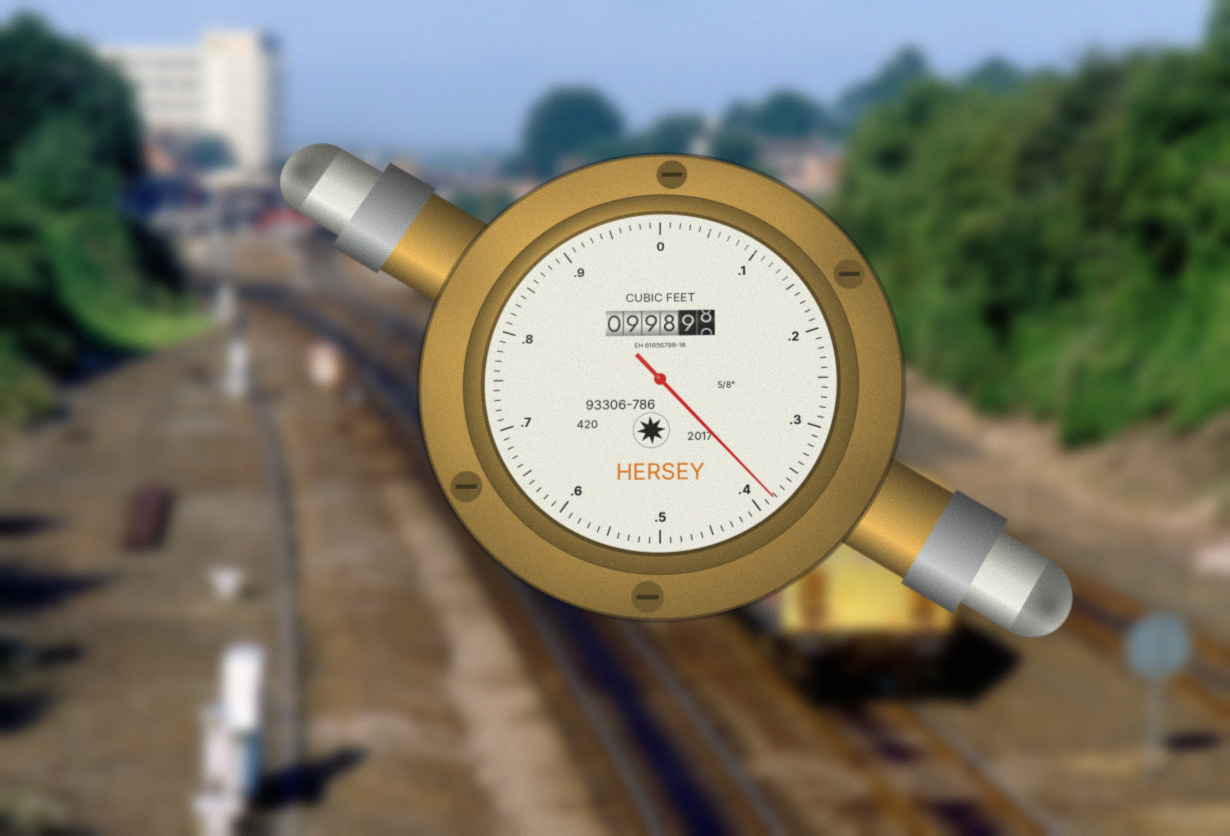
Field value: 99898.38 ft³
